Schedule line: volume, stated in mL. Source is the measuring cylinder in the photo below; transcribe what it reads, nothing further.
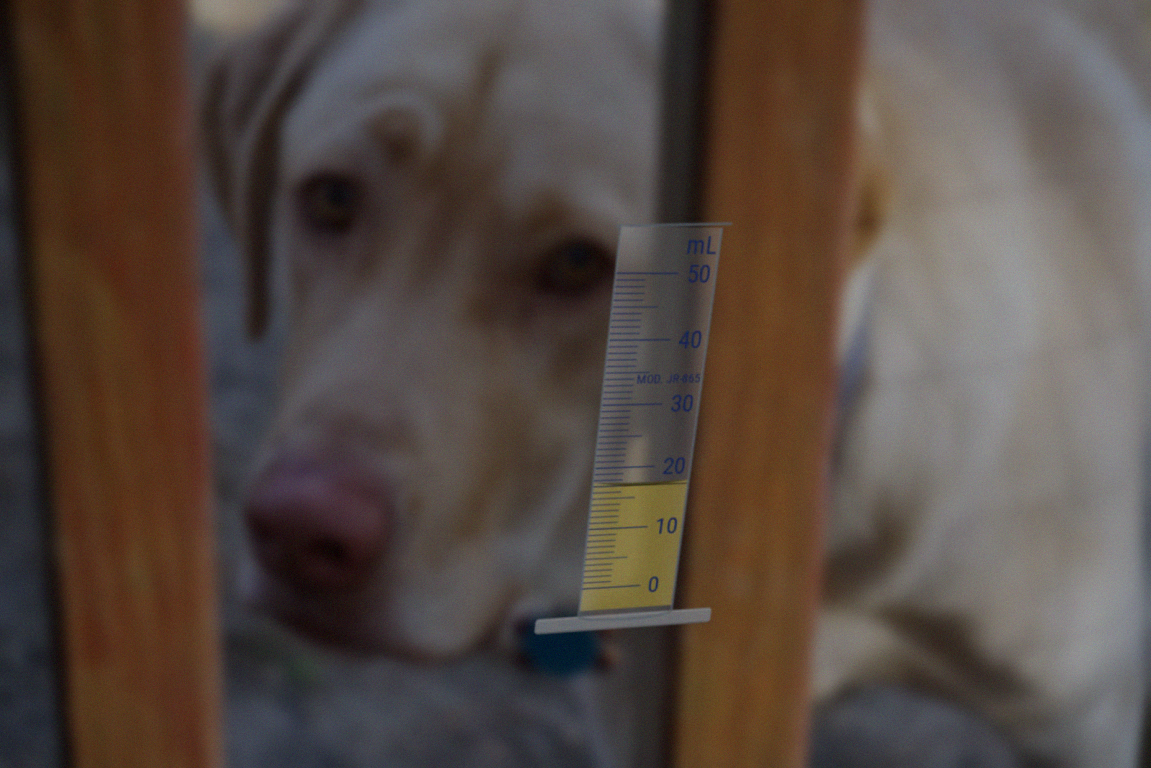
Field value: 17 mL
